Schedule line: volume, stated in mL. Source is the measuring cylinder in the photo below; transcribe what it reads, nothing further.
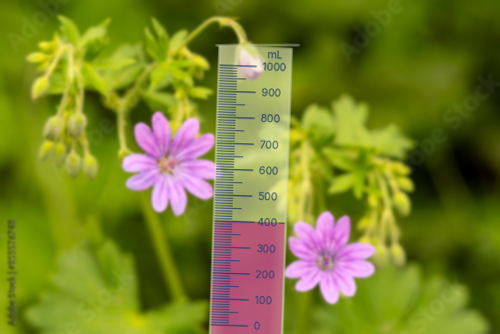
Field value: 400 mL
